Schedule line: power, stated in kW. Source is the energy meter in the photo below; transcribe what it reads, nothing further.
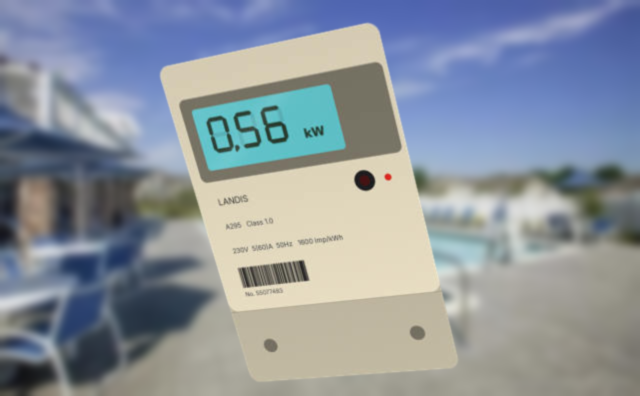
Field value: 0.56 kW
